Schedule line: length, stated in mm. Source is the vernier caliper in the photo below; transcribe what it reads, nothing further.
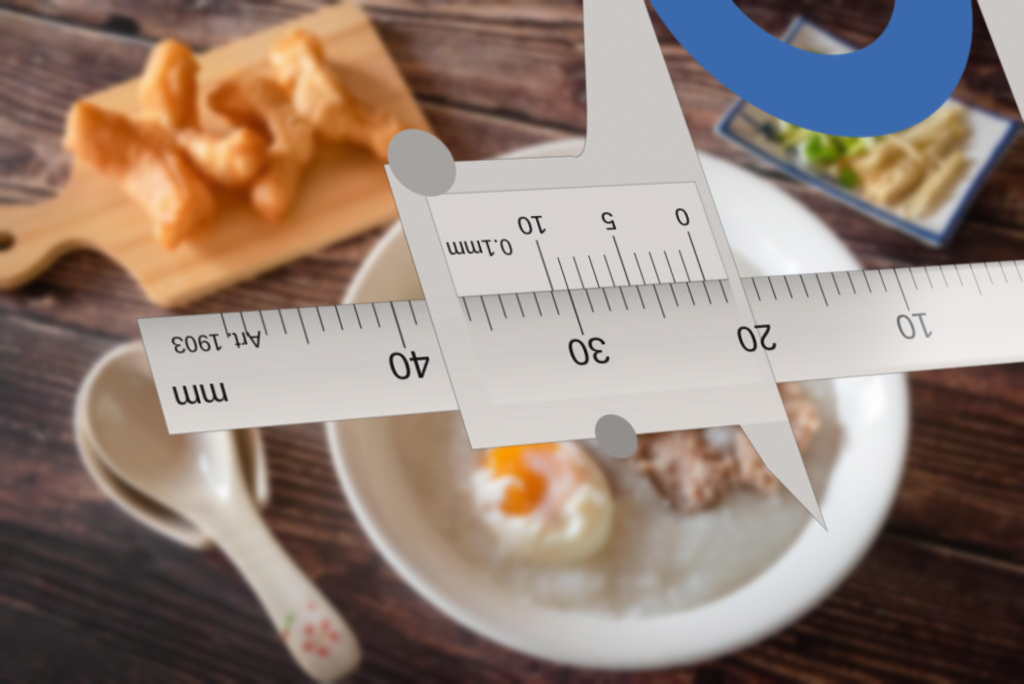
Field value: 21.9 mm
